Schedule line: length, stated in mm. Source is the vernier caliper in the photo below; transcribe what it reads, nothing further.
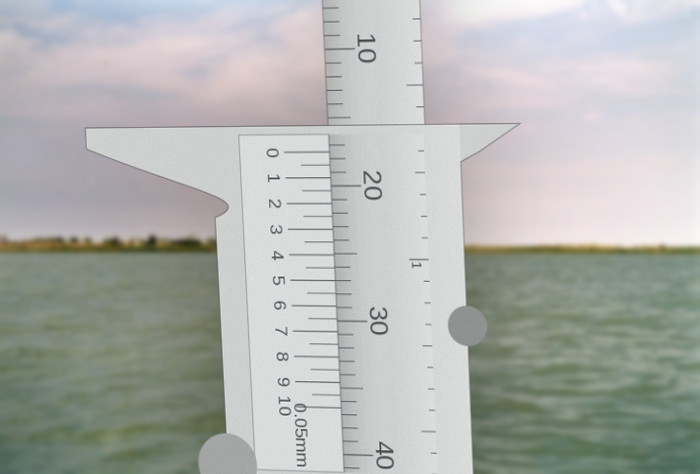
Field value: 17.5 mm
